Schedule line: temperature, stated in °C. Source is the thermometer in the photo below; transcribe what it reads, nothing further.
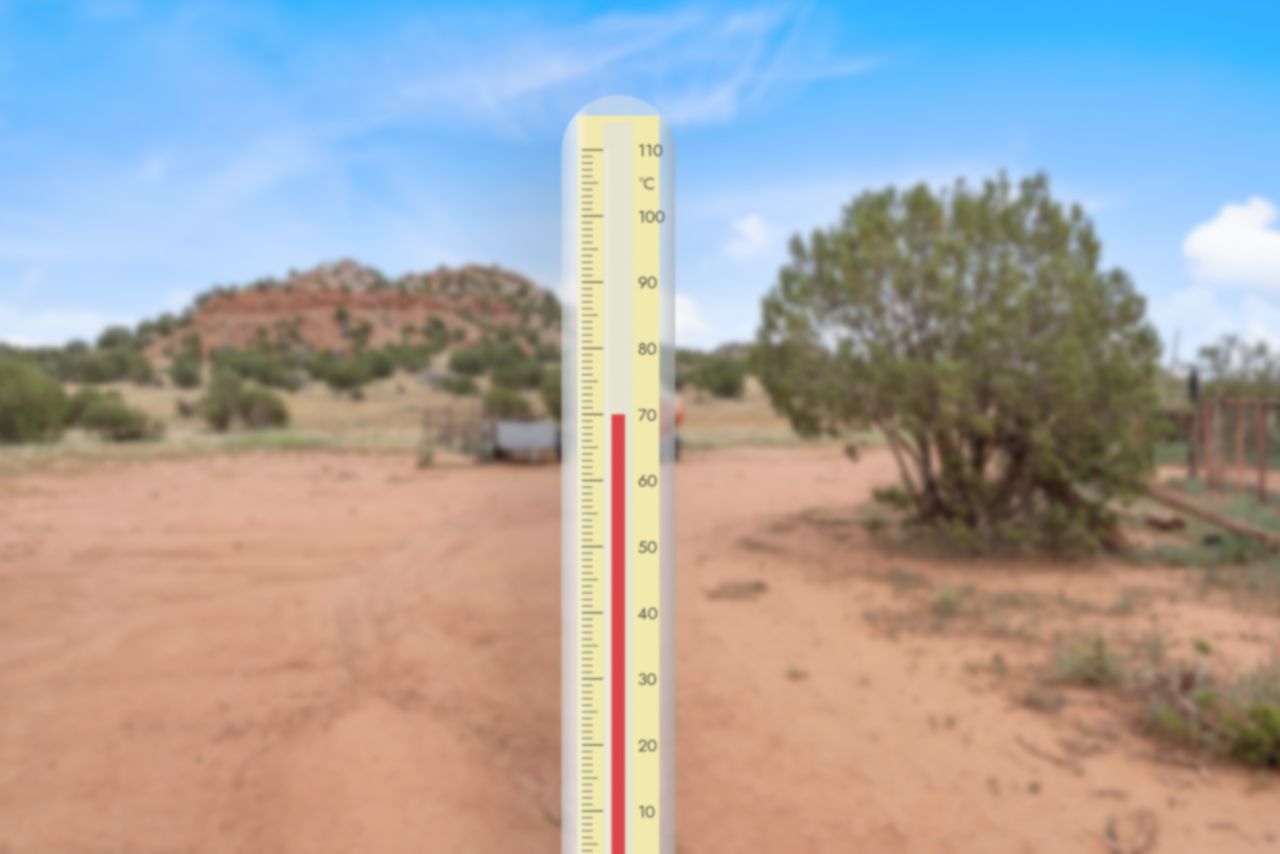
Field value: 70 °C
